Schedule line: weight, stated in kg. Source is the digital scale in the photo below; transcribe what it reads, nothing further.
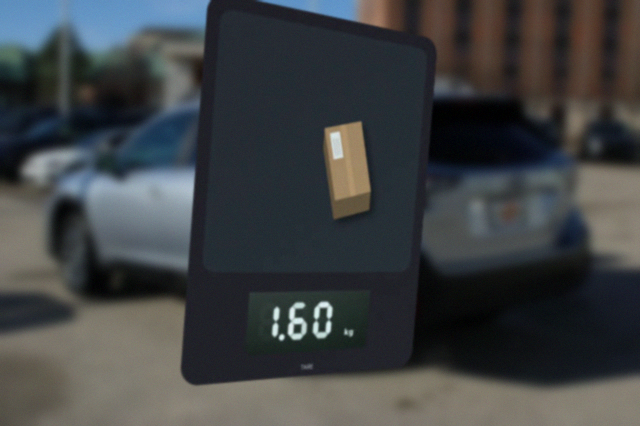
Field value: 1.60 kg
